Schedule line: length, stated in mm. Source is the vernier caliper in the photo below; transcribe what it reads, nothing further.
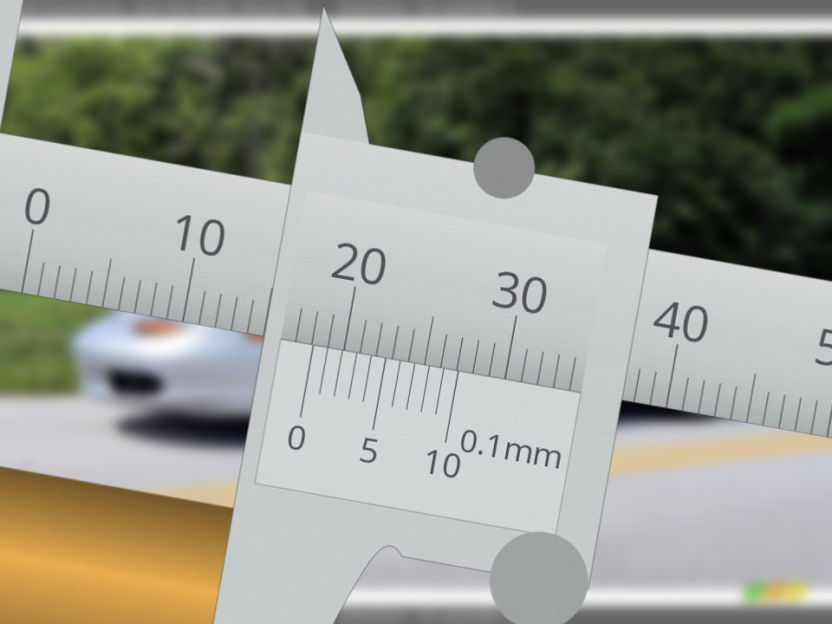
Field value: 18.1 mm
